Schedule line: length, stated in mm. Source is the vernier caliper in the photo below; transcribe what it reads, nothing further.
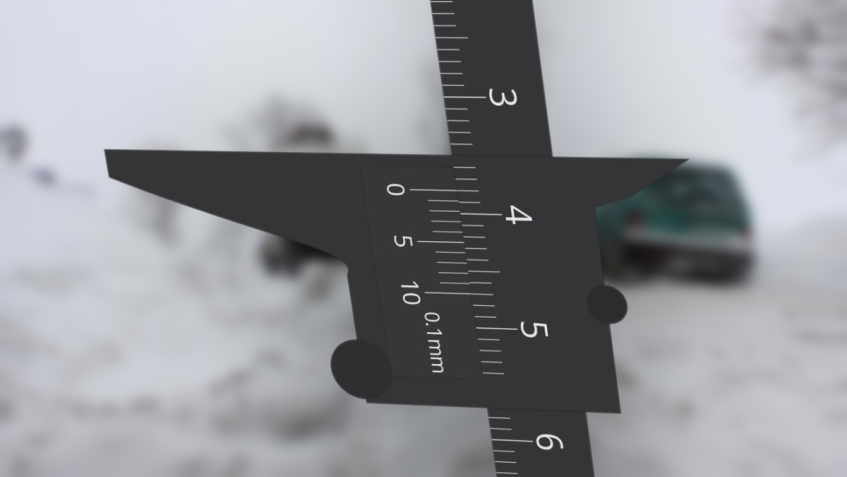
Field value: 38.0 mm
